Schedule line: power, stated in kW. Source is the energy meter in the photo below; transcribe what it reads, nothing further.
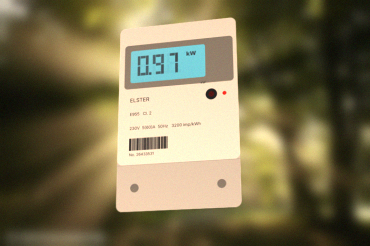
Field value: 0.97 kW
